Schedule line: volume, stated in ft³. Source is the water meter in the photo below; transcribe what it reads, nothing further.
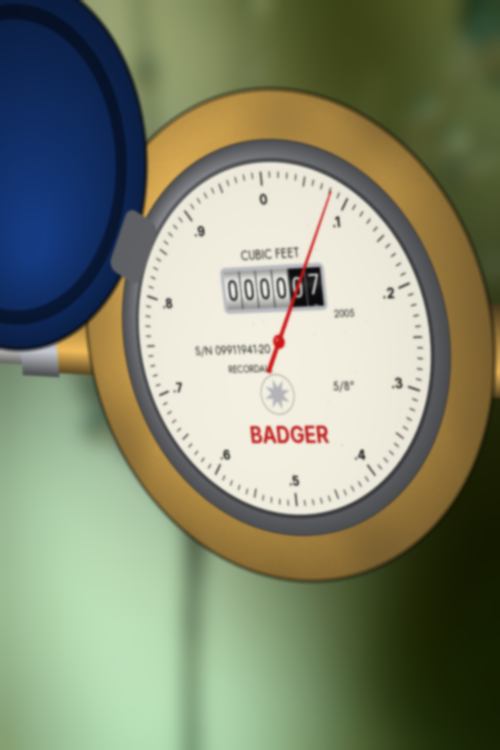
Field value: 7.08 ft³
